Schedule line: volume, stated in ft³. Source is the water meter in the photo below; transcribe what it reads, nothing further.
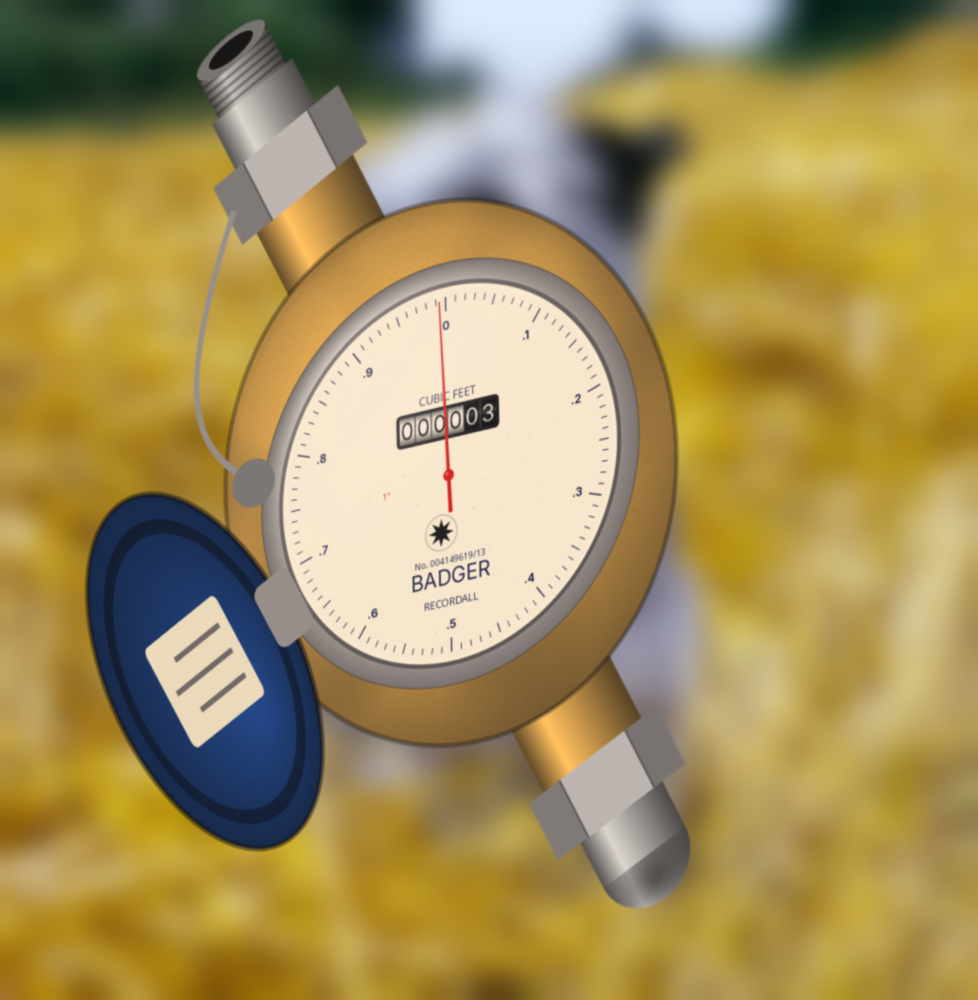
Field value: 2.99 ft³
